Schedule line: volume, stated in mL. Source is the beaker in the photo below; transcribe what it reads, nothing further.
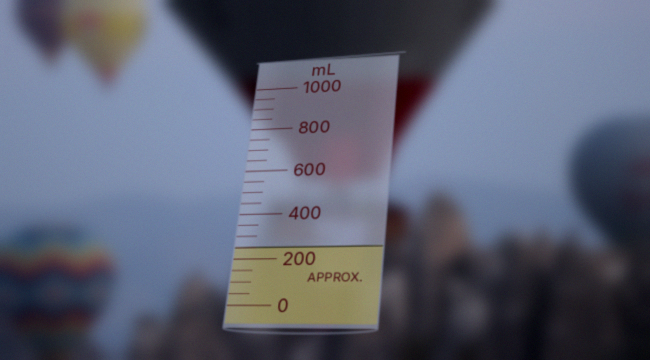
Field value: 250 mL
